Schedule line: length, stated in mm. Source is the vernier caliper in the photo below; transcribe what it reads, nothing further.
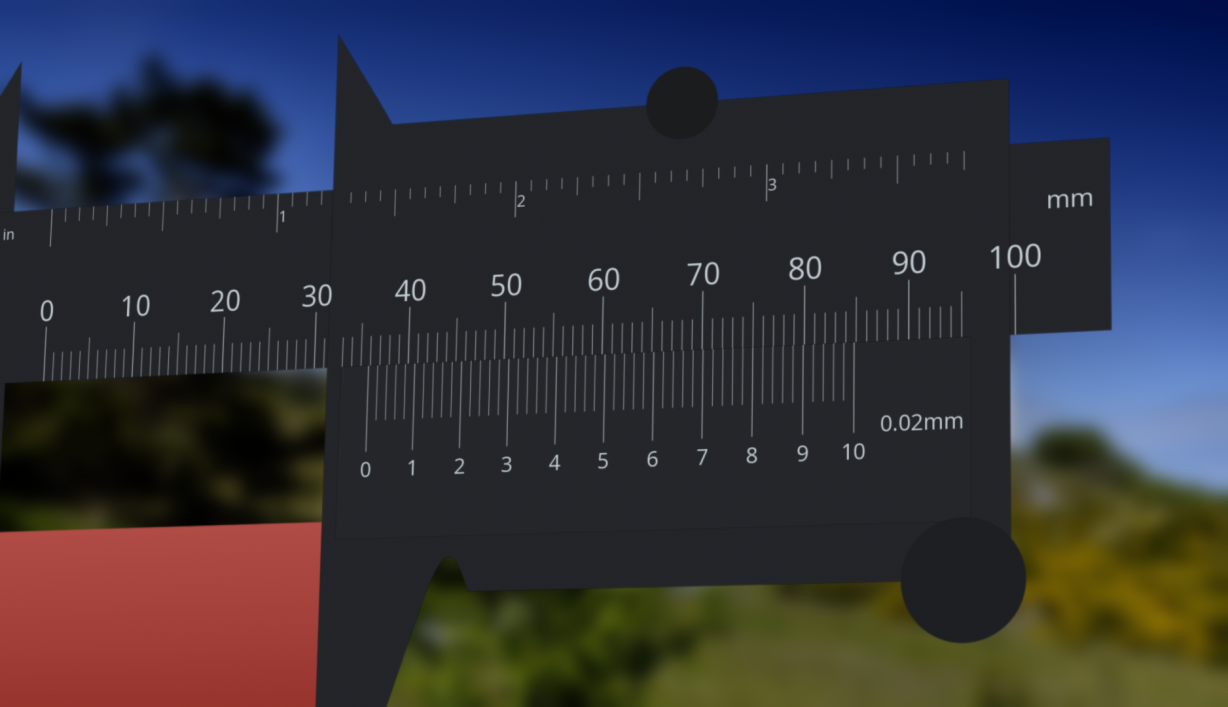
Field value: 35.8 mm
